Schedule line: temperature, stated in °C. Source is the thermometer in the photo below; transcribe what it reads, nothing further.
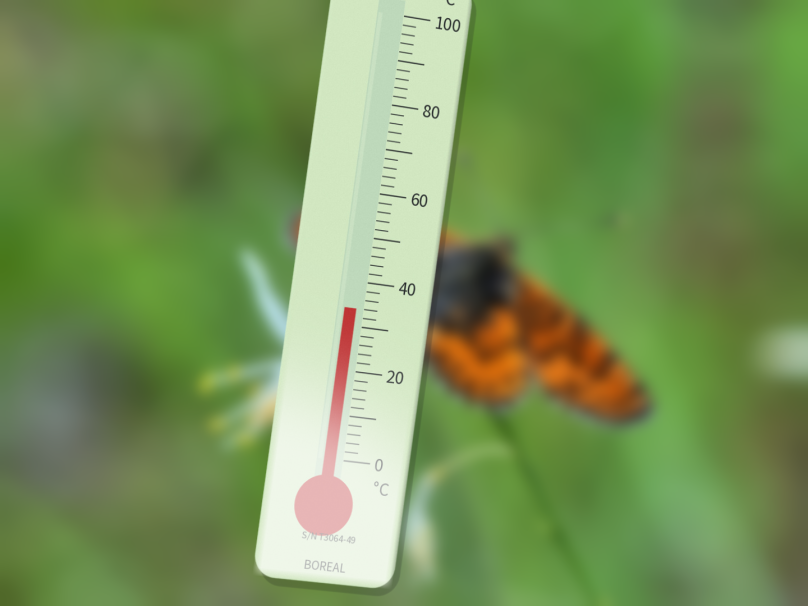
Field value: 34 °C
